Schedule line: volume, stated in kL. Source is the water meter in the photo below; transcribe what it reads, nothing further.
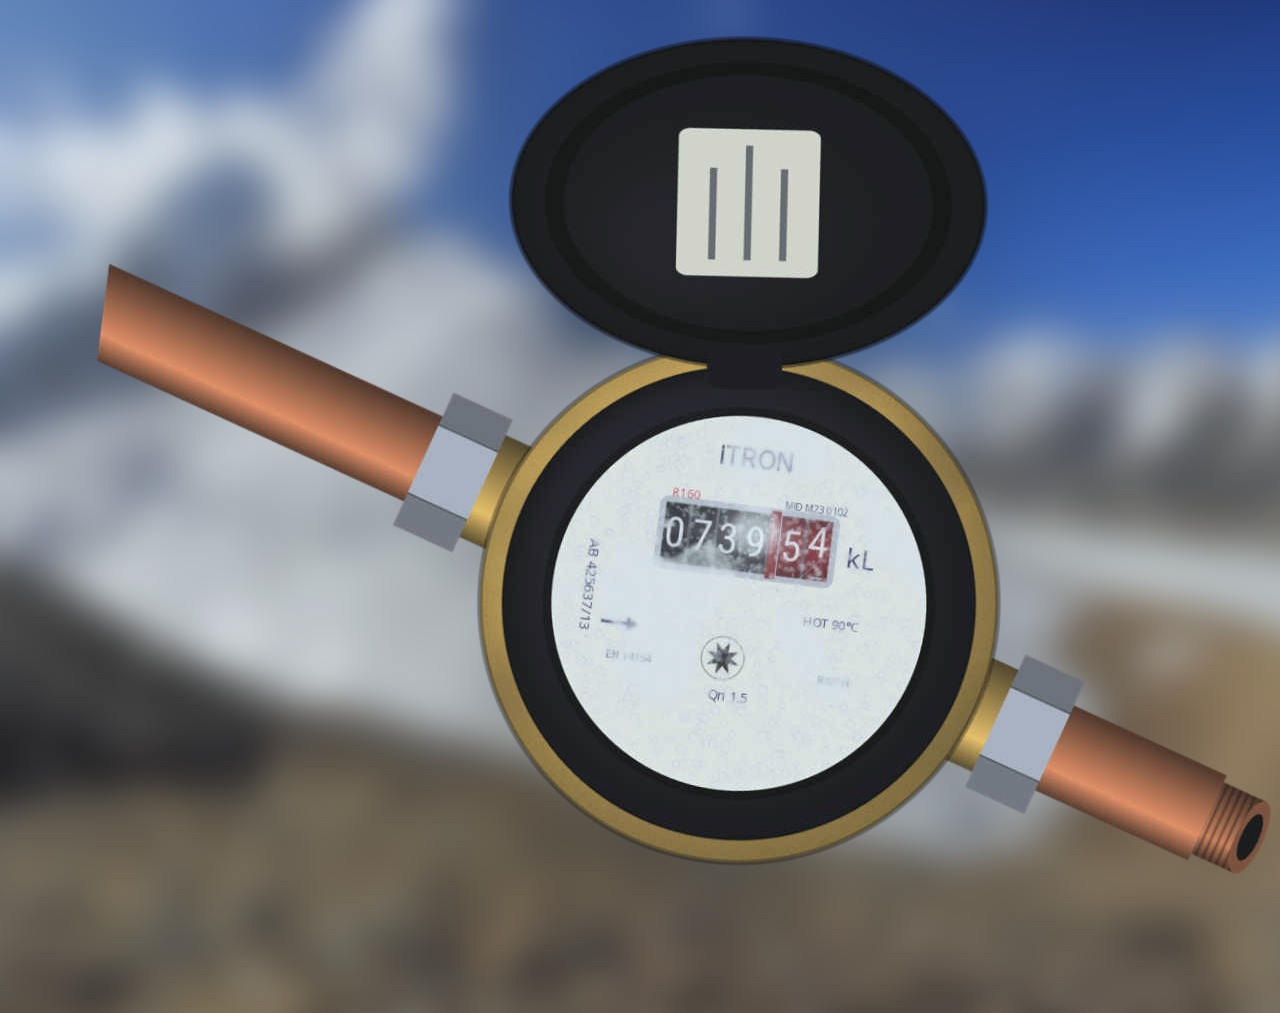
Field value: 739.54 kL
